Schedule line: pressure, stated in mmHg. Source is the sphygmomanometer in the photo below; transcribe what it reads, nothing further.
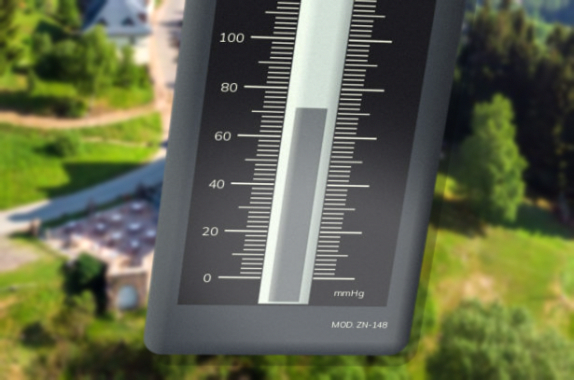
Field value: 72 mmHg
